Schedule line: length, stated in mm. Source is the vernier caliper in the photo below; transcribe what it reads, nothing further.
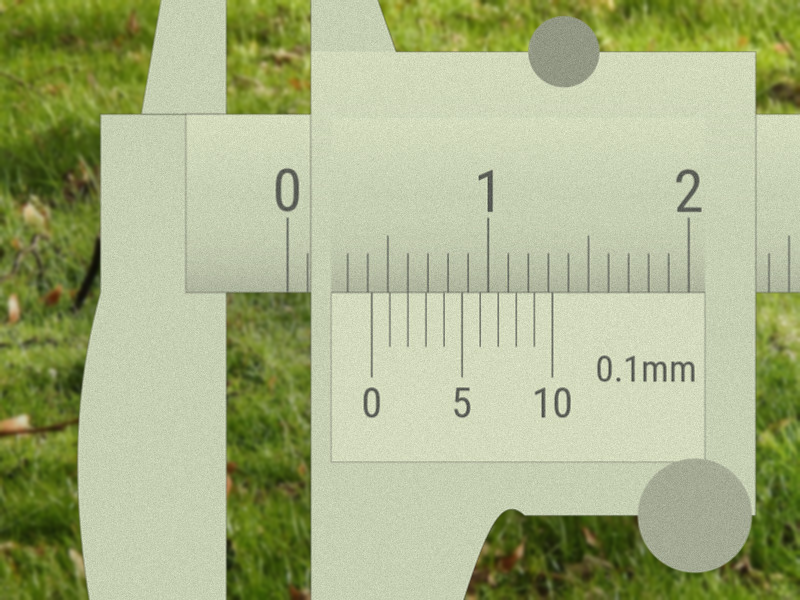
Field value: 4.2 mm
